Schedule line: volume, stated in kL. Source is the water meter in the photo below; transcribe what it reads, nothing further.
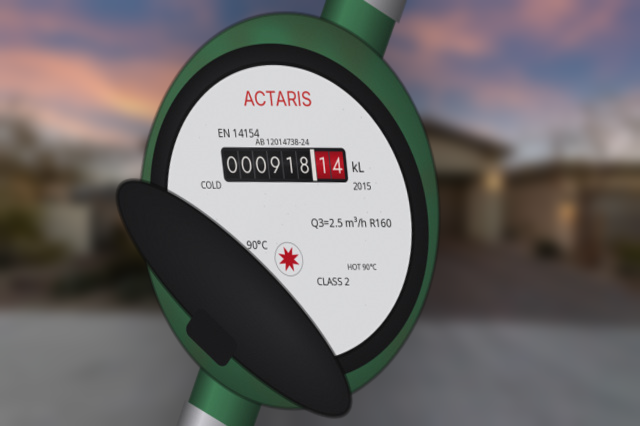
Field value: 918.14 kL
